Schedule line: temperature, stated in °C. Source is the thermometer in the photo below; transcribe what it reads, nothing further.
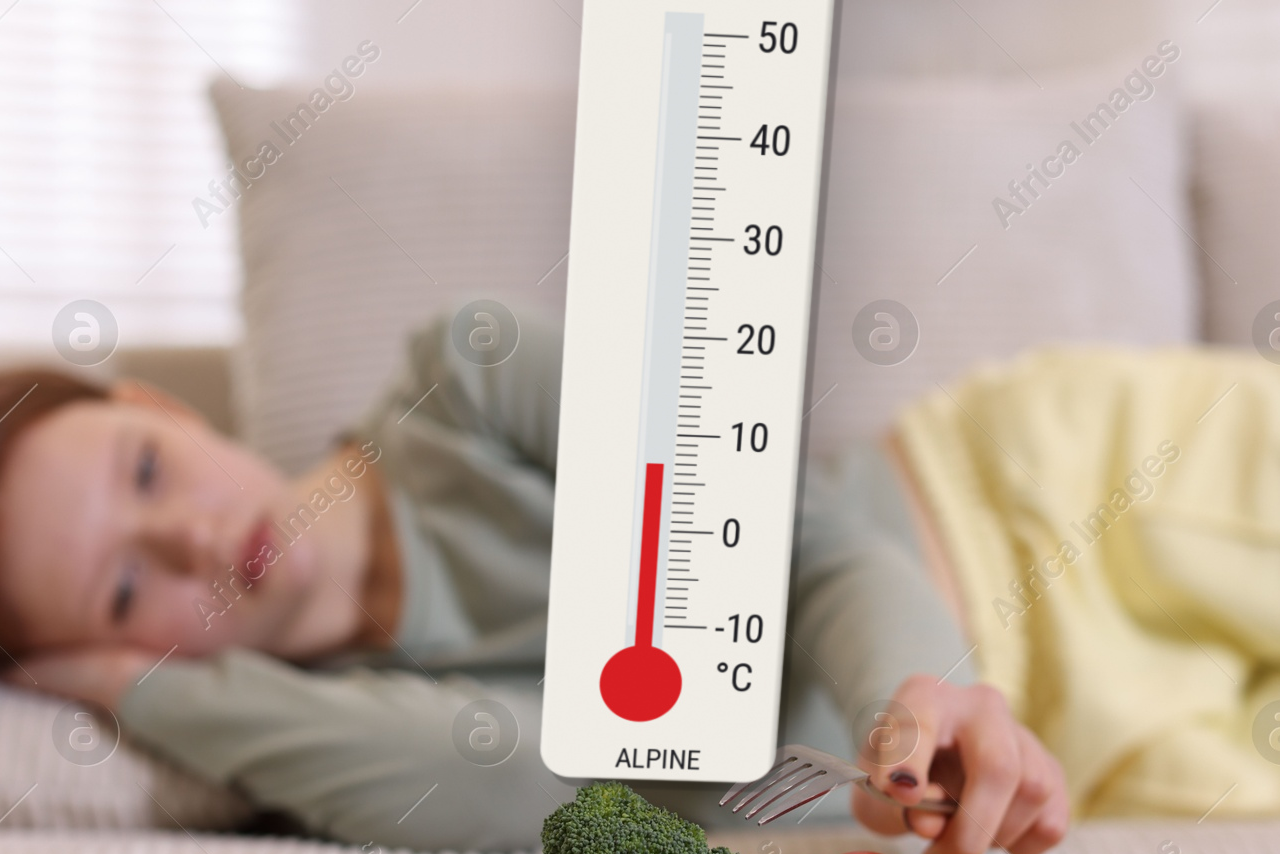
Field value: 7 °C
